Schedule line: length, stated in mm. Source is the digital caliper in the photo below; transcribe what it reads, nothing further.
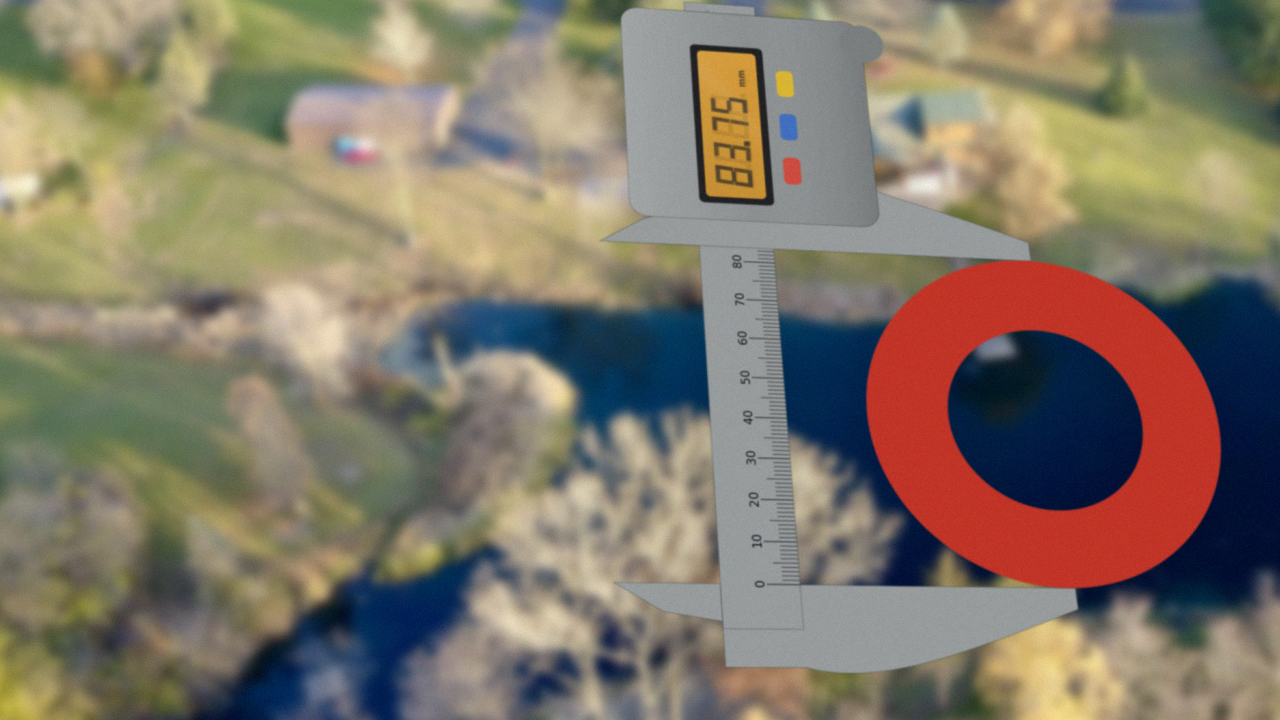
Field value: 83.75 mm
